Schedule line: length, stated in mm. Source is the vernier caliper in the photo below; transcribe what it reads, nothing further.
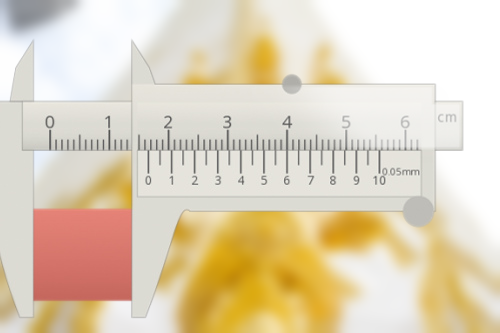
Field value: 16.6 mm
